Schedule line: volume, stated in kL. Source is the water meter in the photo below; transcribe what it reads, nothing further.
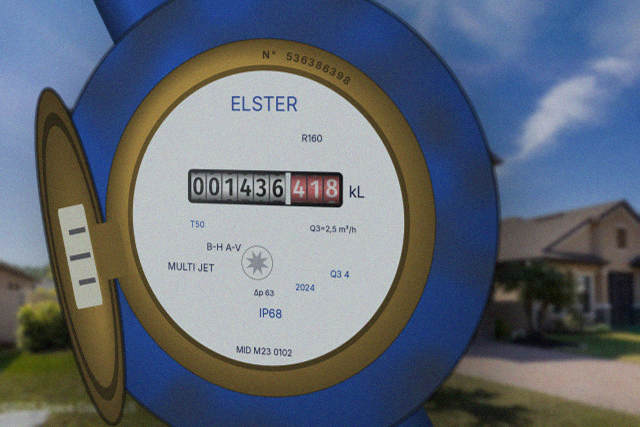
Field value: 1436.418 kL
